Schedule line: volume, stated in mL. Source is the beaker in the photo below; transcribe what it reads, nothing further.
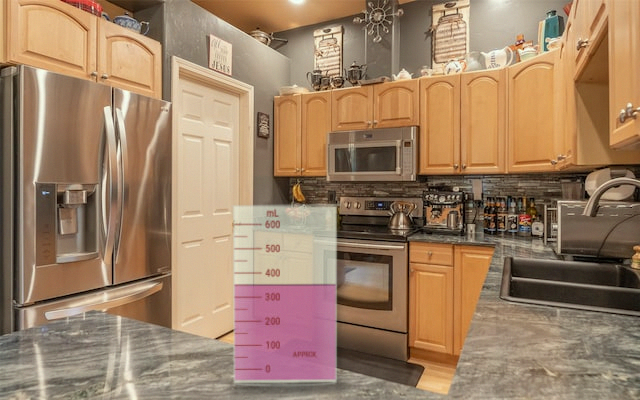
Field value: 350 mL
